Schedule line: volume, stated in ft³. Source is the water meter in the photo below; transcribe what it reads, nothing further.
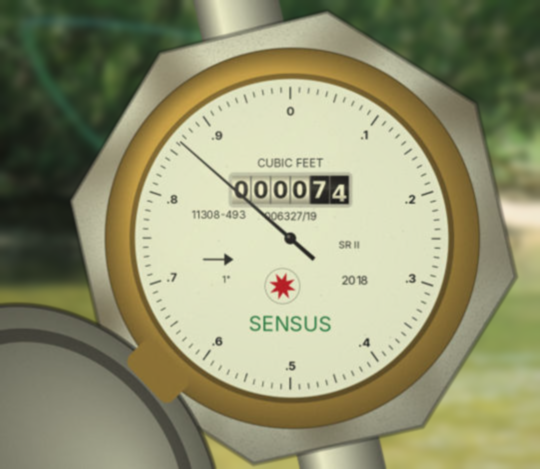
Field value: 73.86 ft³
